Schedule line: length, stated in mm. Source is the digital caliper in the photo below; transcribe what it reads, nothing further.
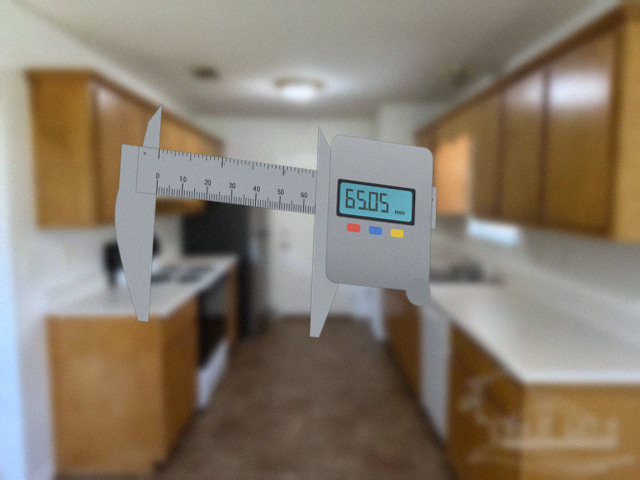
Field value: 65.05 mm
